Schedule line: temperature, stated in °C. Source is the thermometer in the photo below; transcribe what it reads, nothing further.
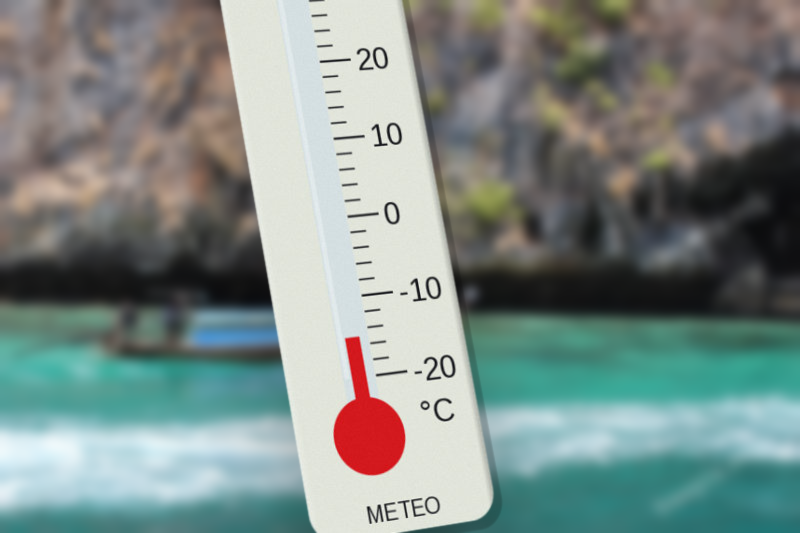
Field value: -15 °C
